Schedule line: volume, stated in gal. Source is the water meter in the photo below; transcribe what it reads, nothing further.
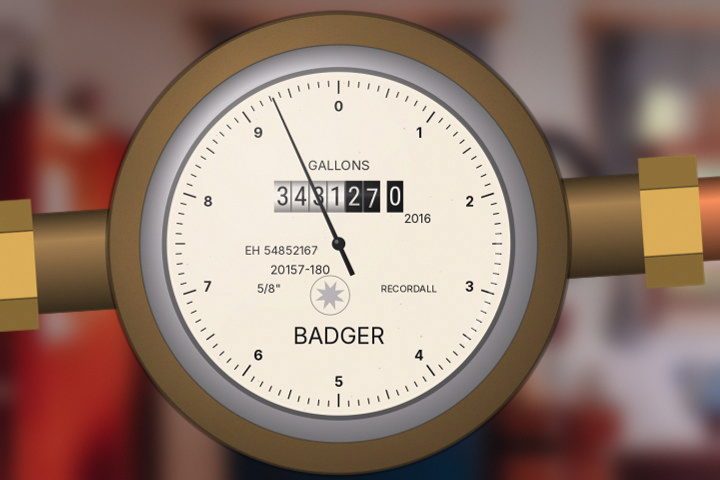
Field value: 3431269.3 gal
